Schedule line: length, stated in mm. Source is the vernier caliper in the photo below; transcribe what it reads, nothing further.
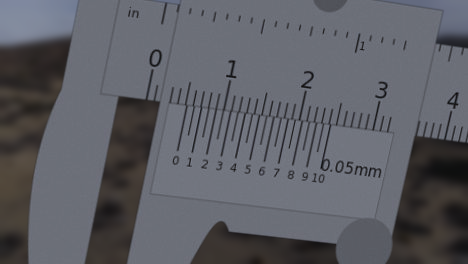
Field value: 5.2 mm
